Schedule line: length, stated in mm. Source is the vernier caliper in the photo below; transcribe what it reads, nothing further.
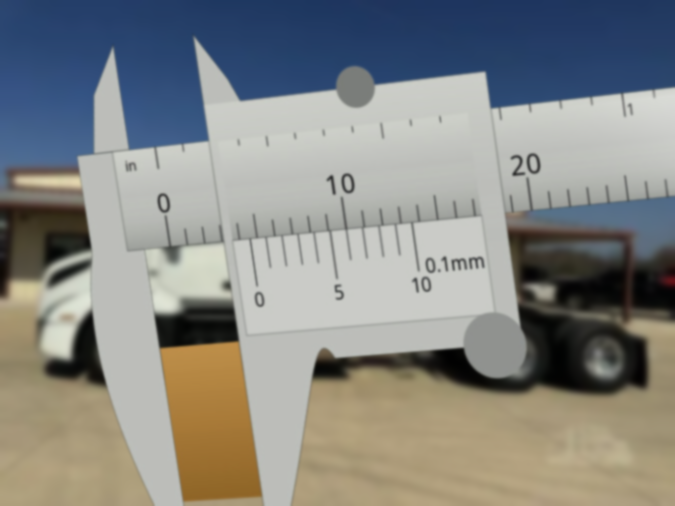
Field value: 4.6 mm
